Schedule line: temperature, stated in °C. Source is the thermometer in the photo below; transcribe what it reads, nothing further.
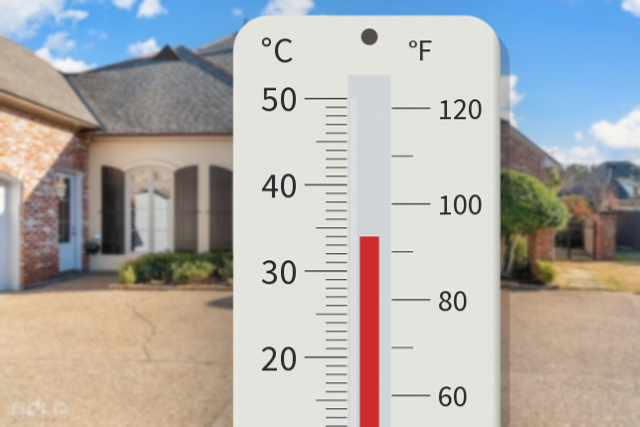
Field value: 34 °C
